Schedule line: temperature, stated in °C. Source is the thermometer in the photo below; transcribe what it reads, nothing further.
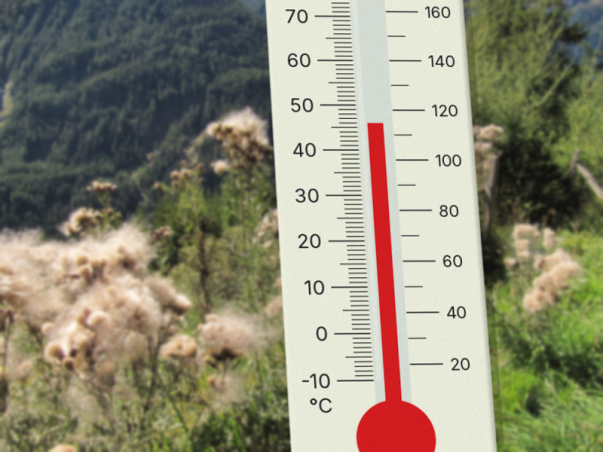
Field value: 46 °C
